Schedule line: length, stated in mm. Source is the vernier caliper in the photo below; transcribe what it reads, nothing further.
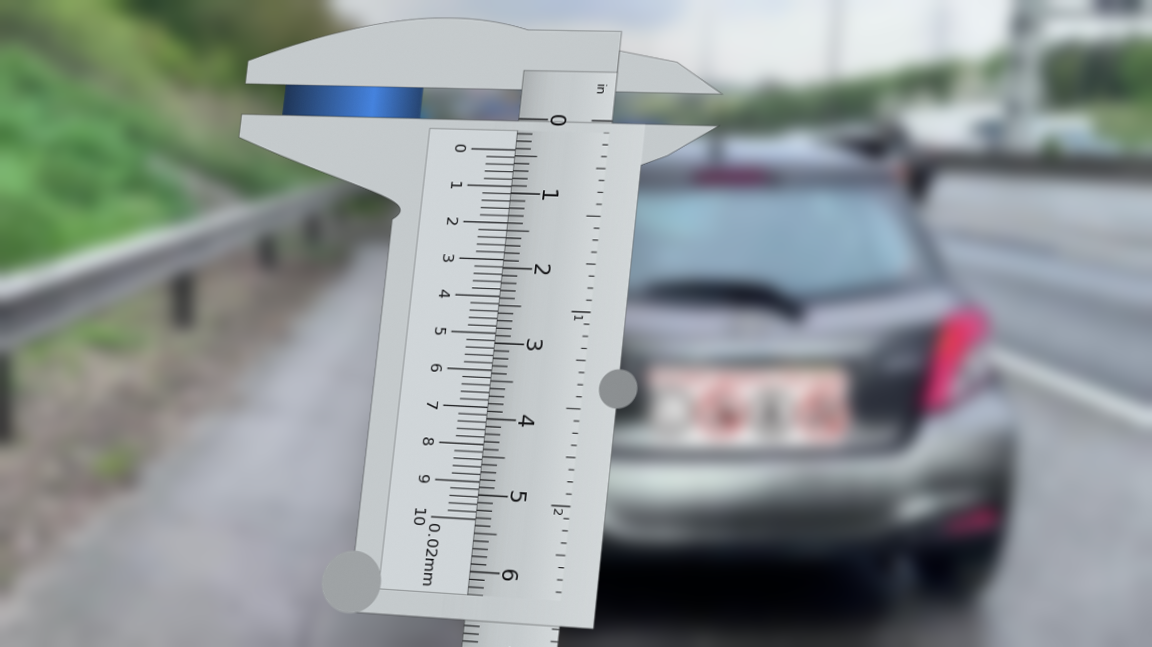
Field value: 4.2 mm
